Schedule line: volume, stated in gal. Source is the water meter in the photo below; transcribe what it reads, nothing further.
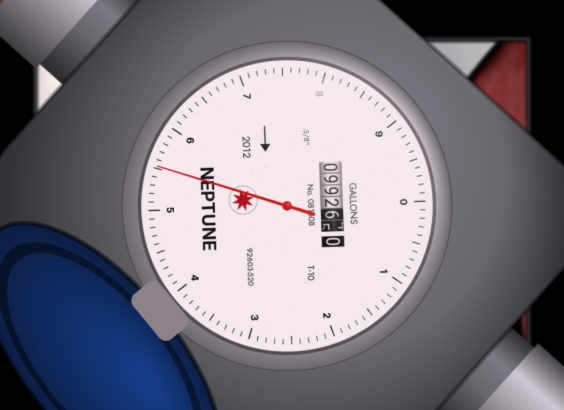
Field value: 992645.5 gal
